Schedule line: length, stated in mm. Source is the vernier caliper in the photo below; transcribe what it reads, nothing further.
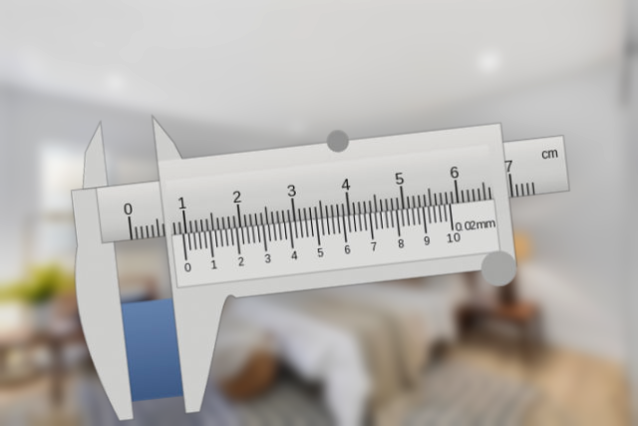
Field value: 9.5 mm
